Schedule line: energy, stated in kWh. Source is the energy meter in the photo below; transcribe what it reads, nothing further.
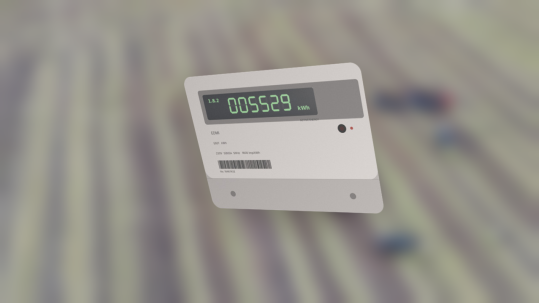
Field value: 5529 kWh
